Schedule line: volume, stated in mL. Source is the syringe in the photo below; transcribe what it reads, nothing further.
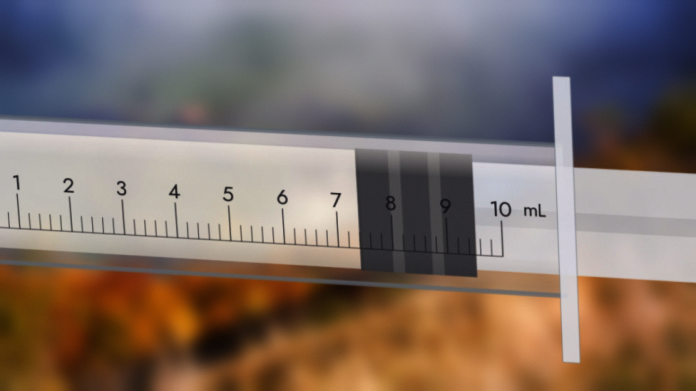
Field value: 7.4 mL
